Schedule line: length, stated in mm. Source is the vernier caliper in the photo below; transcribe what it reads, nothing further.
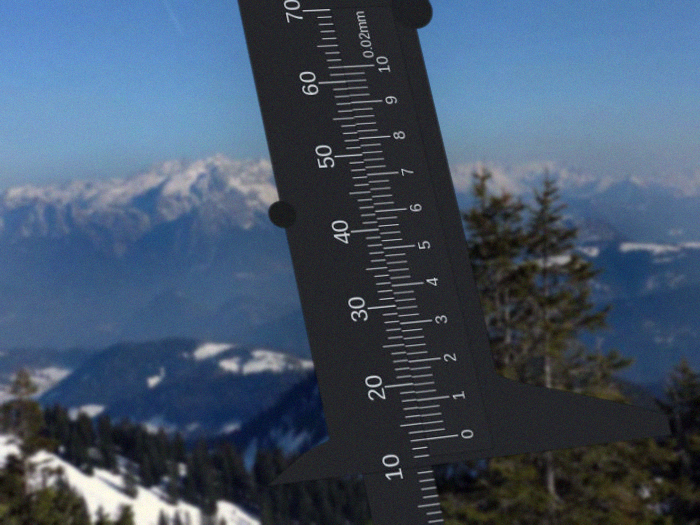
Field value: 13.0 mm
